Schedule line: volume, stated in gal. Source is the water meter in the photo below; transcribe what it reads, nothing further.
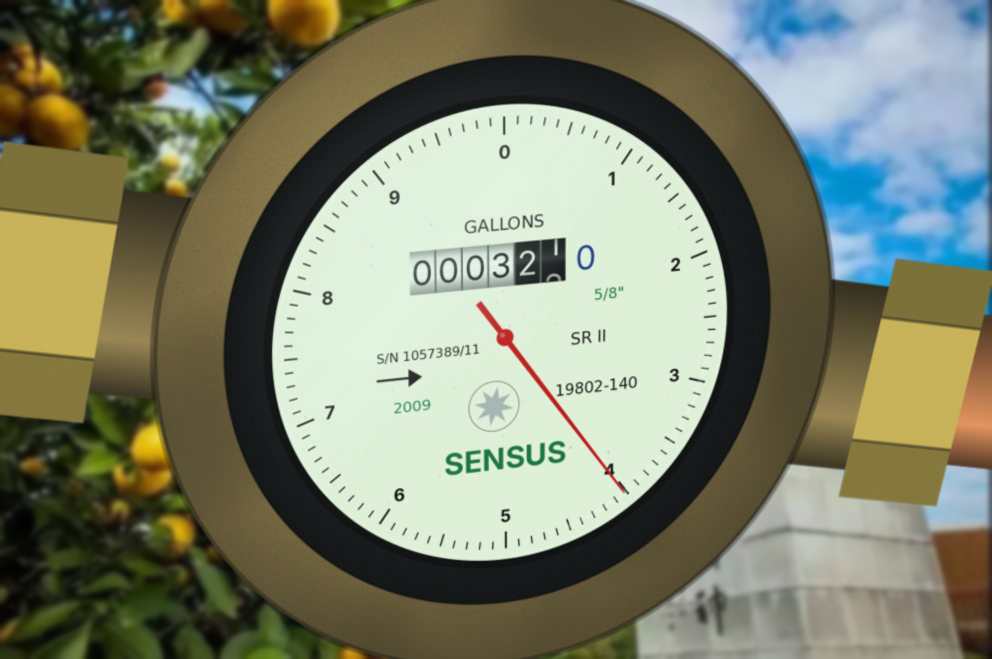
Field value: 3214.0 gal
